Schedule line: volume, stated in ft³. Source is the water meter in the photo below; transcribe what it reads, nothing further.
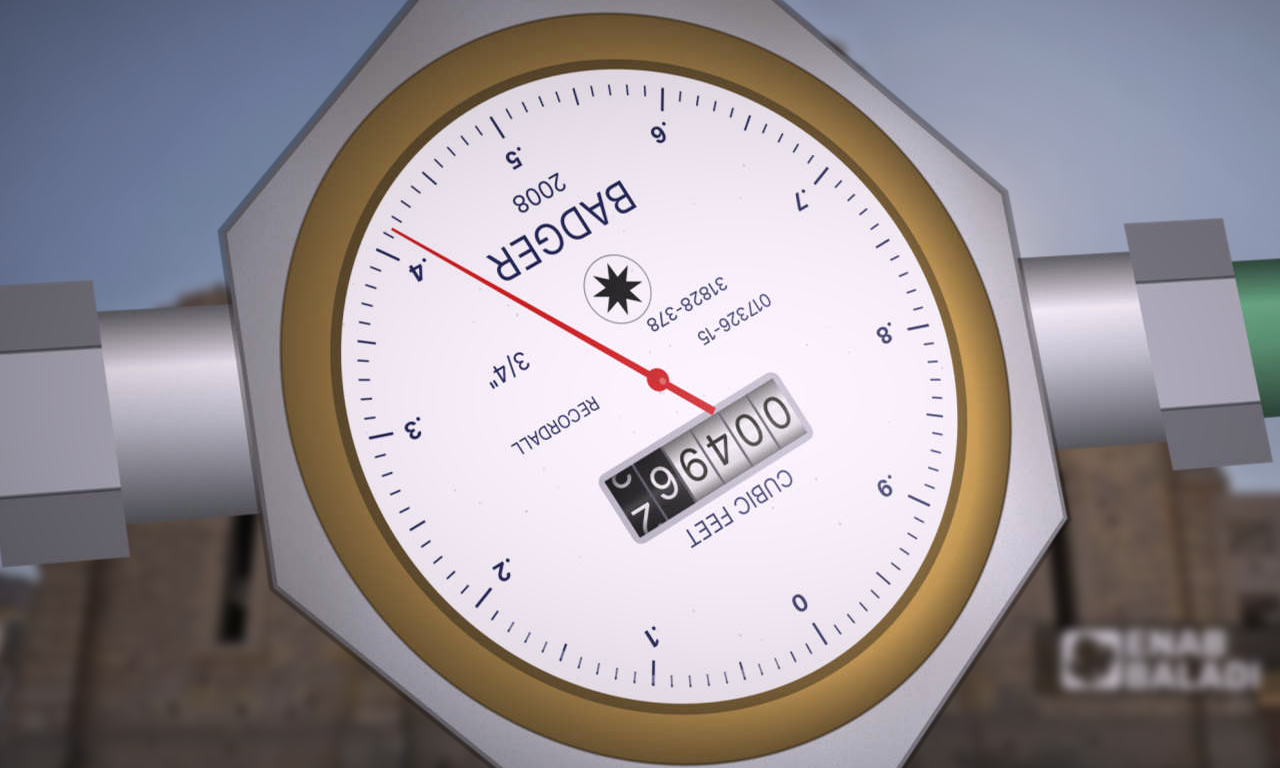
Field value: 4962.41 ft³
